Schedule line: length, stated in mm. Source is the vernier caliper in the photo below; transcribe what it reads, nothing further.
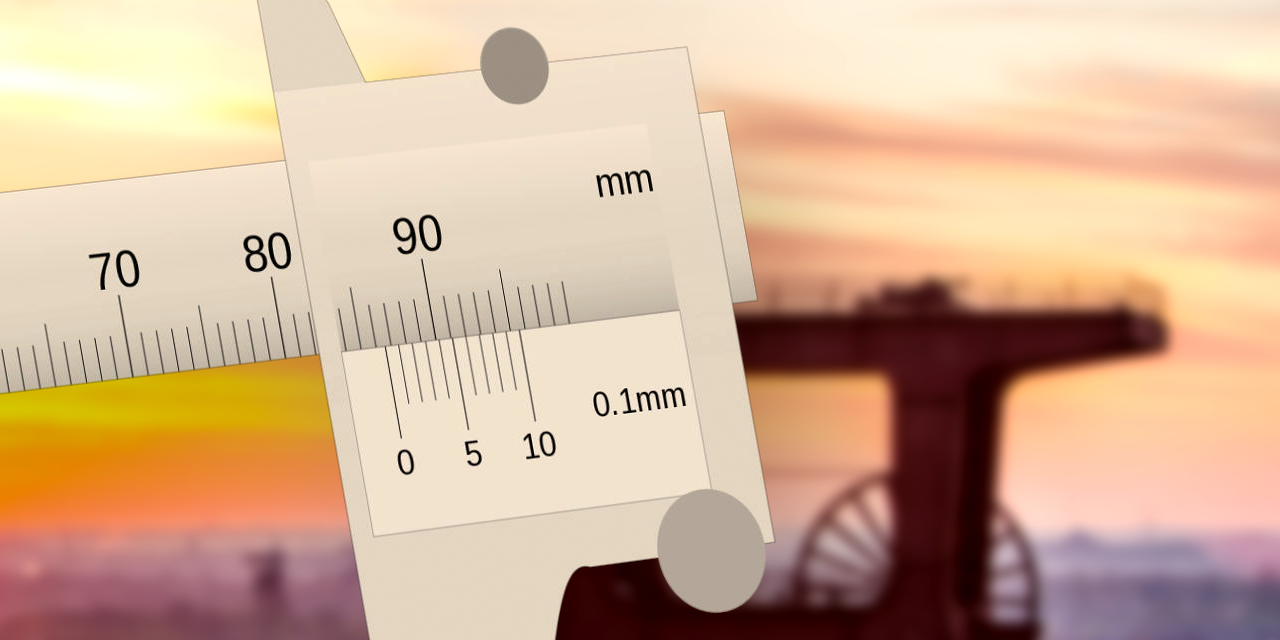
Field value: 86.6 mm
